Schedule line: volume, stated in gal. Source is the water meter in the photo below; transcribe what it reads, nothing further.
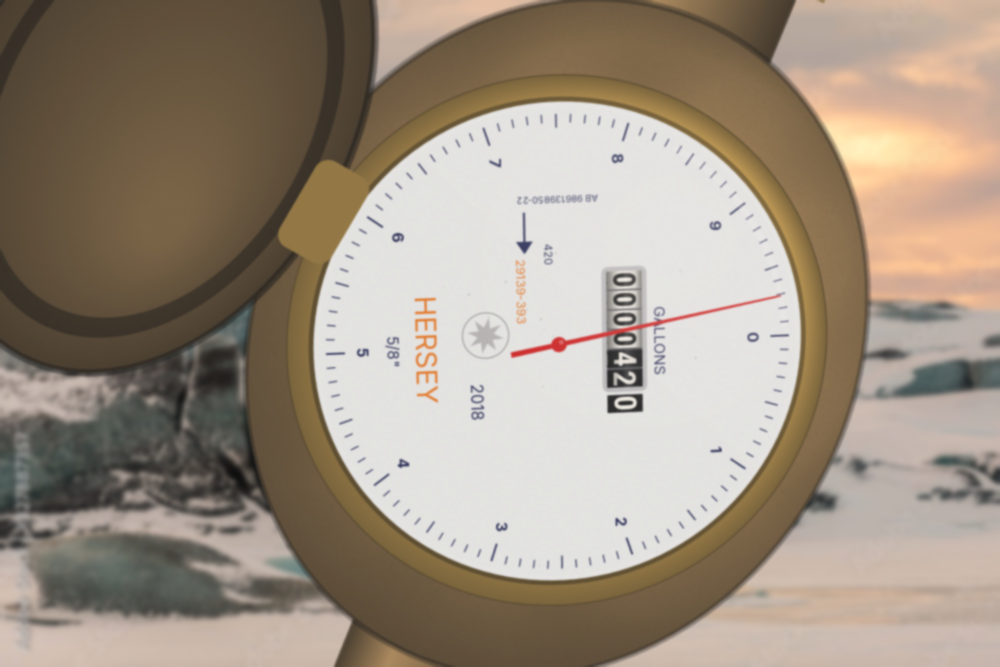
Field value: 419.7 gal
